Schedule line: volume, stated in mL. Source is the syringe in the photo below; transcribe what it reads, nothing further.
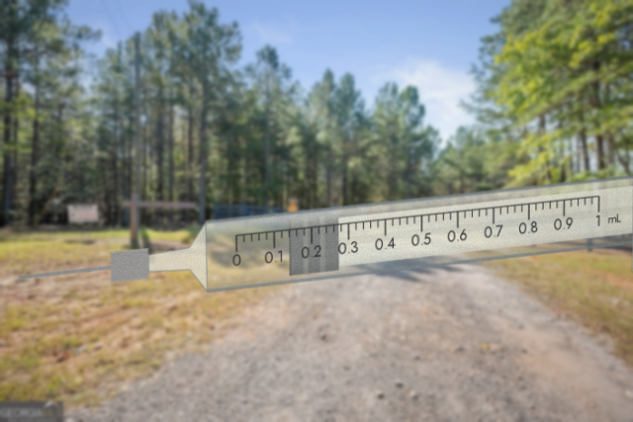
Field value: 0.14 mL
